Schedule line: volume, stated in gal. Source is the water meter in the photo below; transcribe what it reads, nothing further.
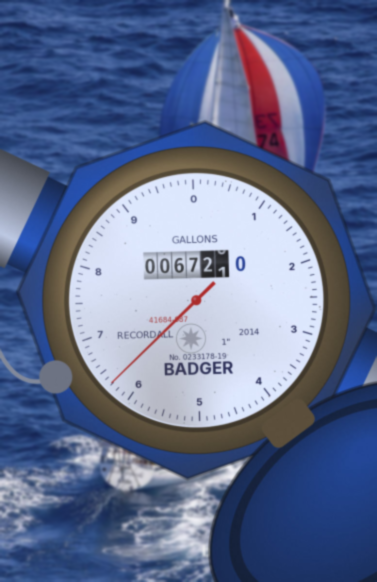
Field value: 67206.3 gal
